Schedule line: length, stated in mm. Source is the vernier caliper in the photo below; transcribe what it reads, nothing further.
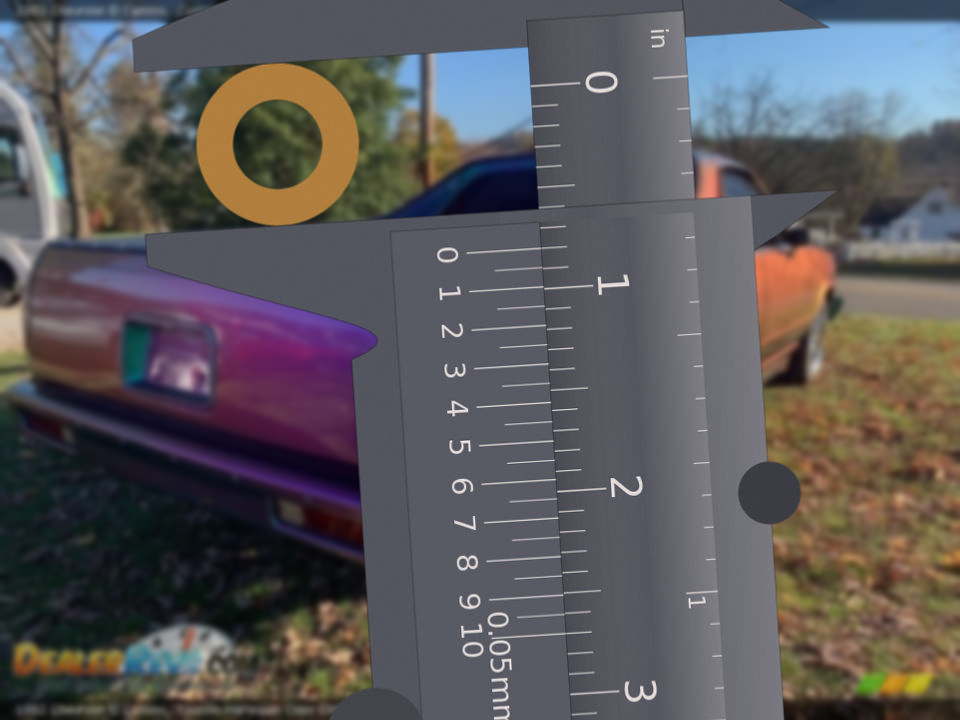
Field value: 8.0 mm
